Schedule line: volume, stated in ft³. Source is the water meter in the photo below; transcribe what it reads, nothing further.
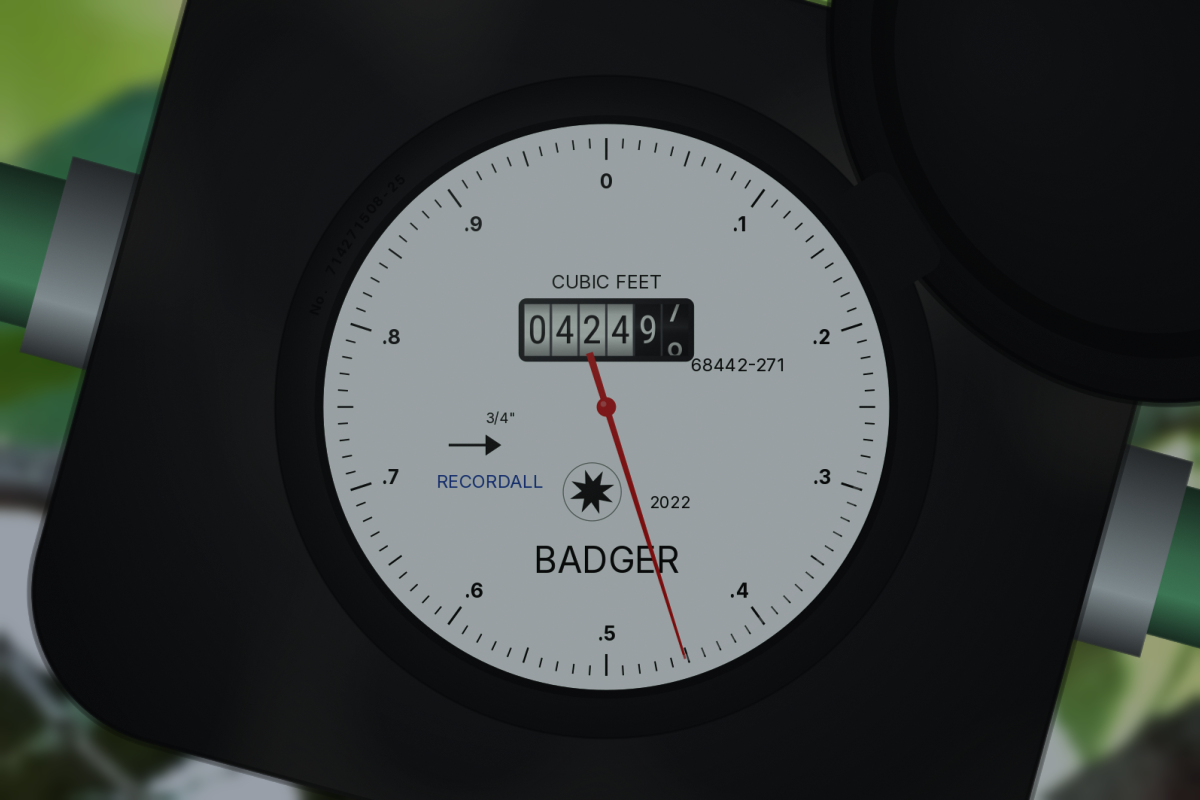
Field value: 42497.45 ft³
